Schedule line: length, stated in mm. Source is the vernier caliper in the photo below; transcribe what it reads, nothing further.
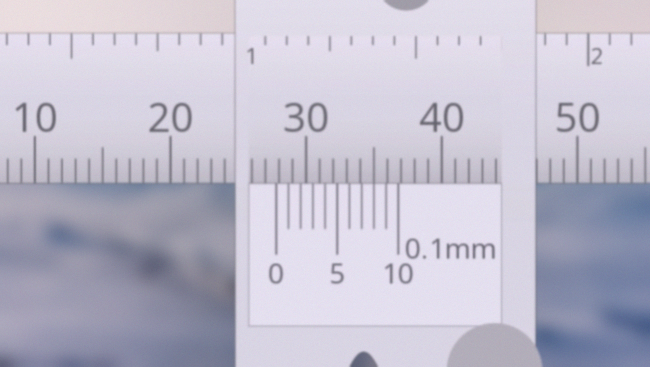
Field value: 27.8 mm
